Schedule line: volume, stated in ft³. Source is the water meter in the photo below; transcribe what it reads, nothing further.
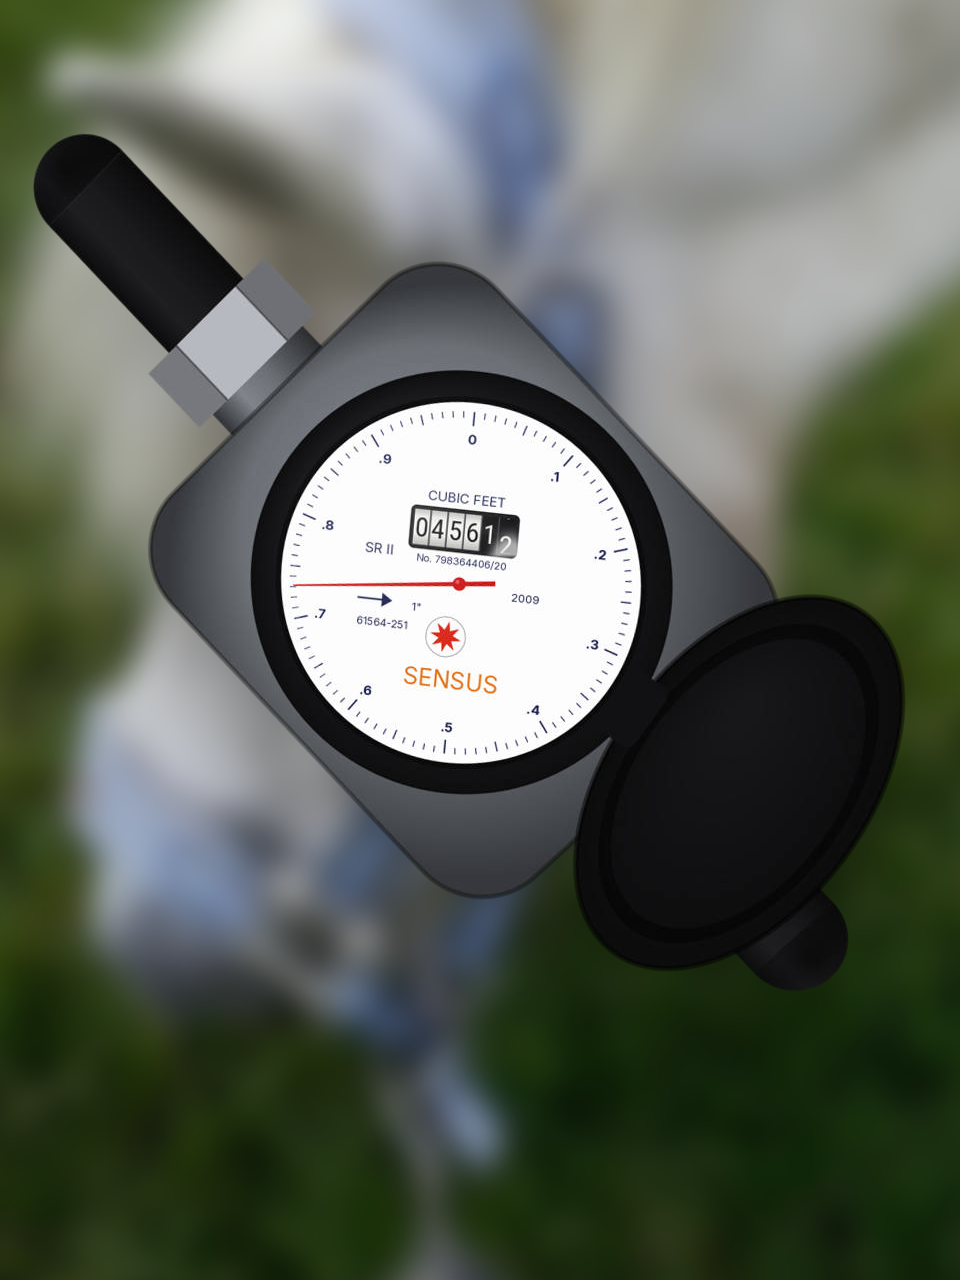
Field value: 45611.73 ft³
